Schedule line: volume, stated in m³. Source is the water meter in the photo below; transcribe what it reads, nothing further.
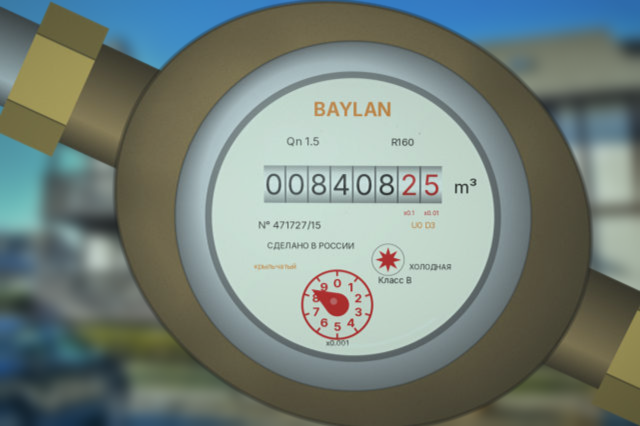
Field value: 8408.258 m³
